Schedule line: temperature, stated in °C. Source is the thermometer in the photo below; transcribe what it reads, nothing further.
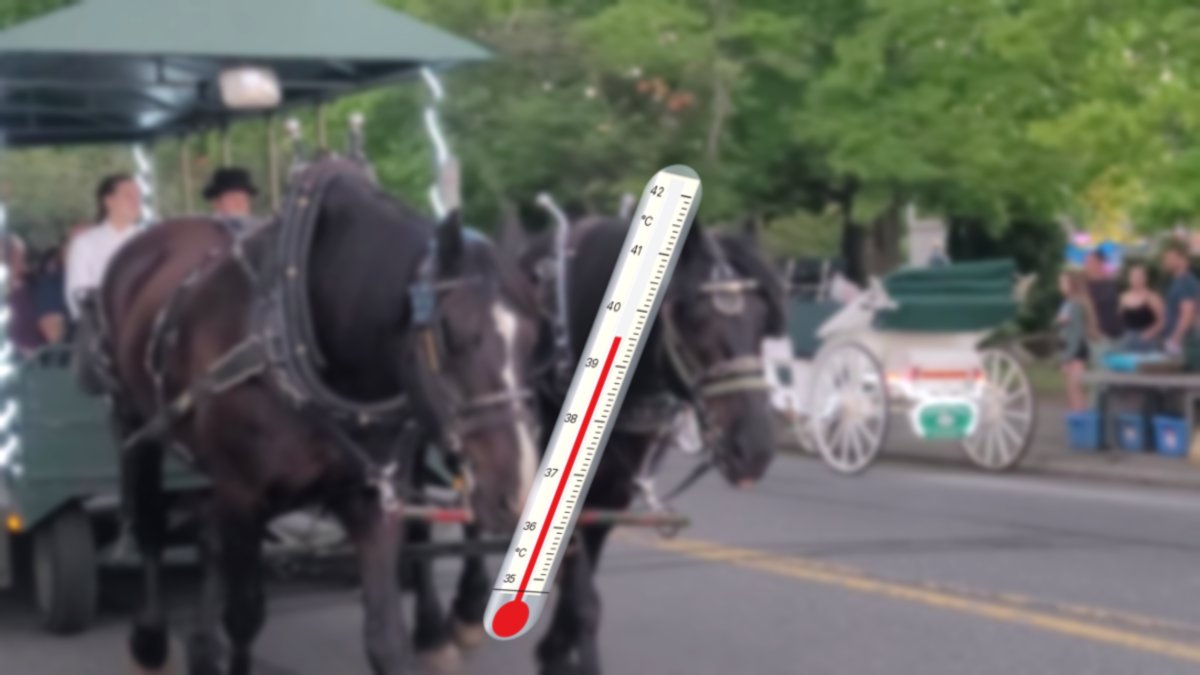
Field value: 39.5 °C
